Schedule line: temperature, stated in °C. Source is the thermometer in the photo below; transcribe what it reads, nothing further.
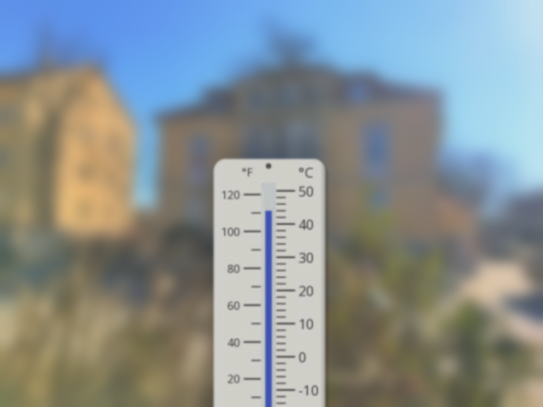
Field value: 44 °C
